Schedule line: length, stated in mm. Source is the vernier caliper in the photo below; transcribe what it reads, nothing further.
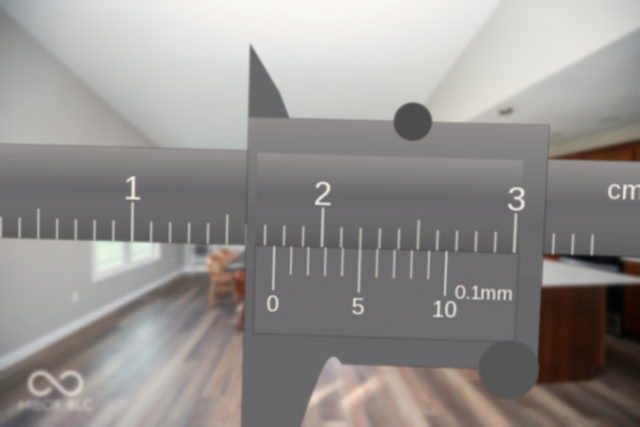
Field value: 17.5 mm
